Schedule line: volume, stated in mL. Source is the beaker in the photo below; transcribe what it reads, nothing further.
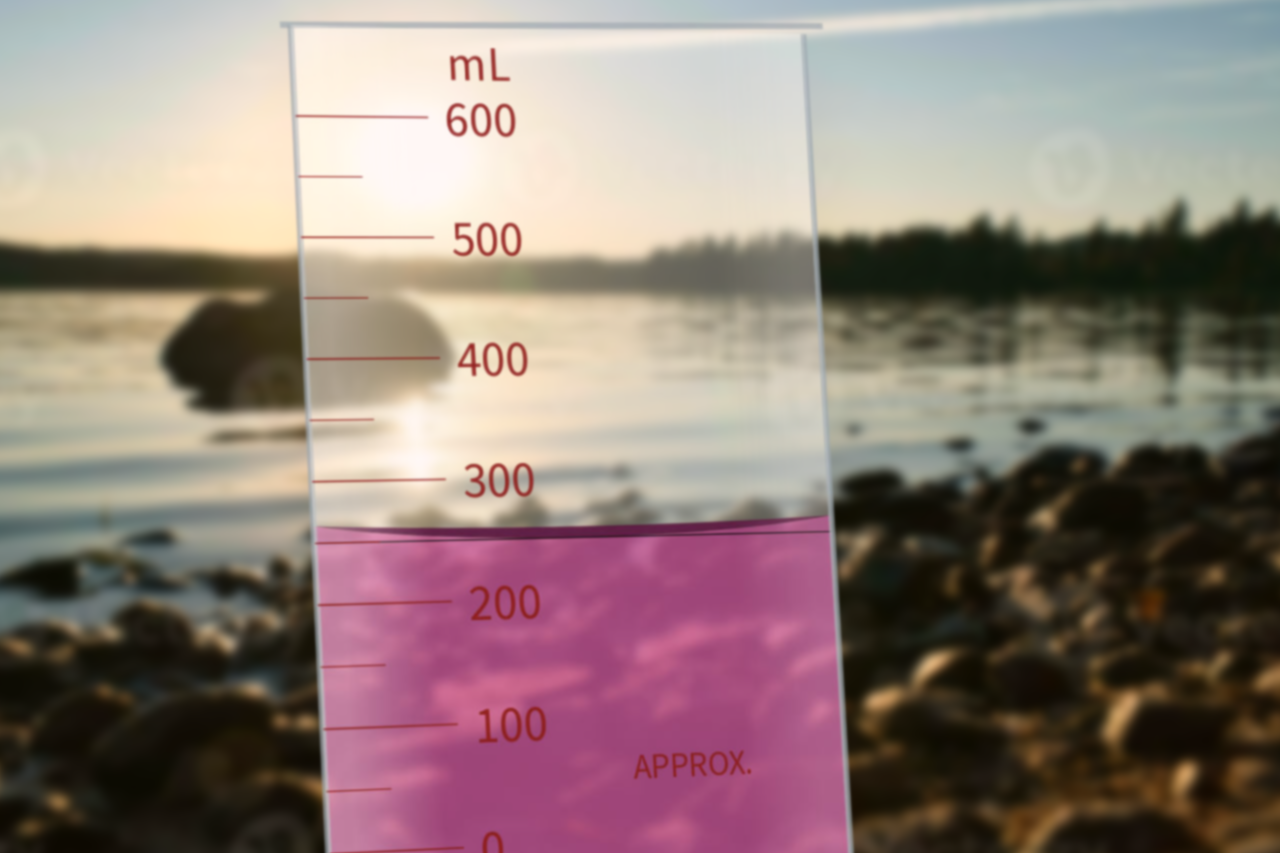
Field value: 250 mL
